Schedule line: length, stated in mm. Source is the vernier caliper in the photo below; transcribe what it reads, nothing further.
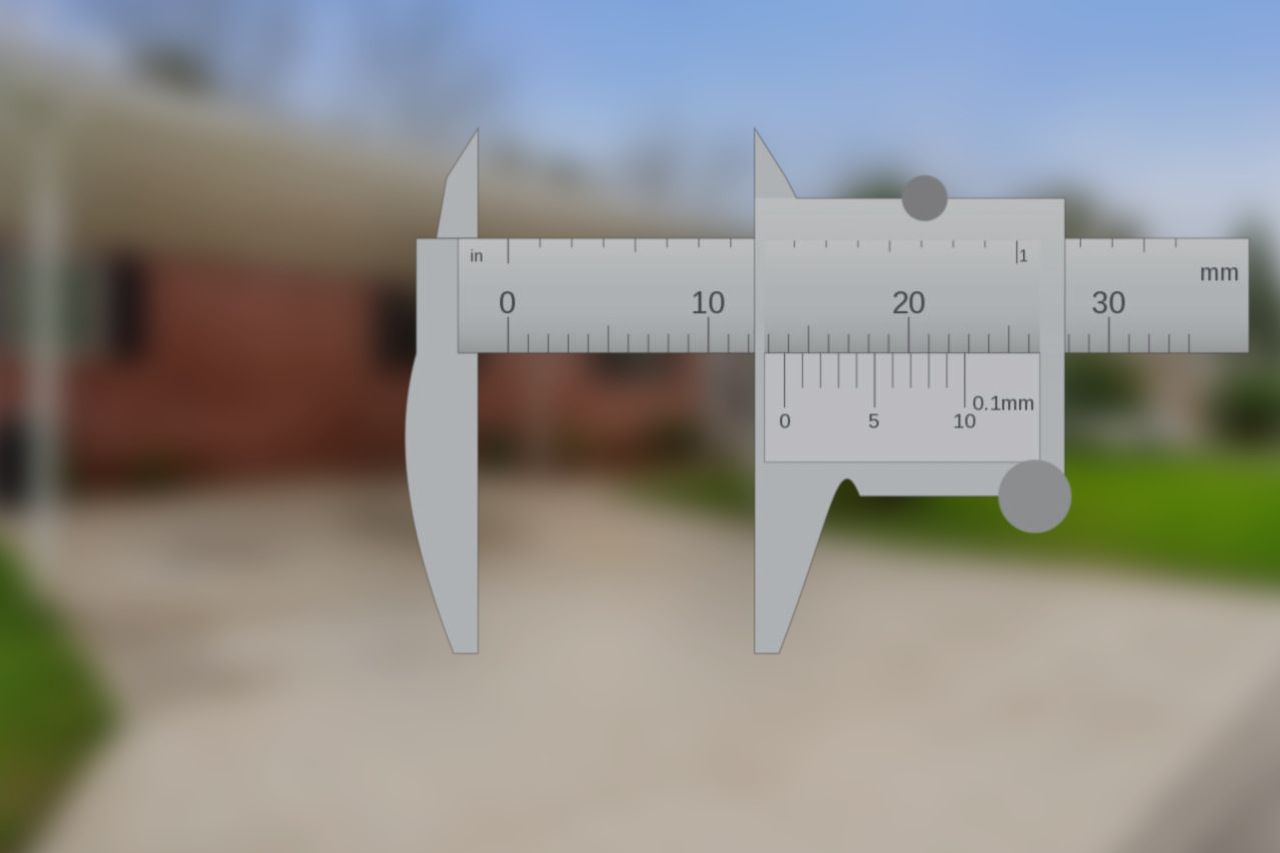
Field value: 13.8 mm
